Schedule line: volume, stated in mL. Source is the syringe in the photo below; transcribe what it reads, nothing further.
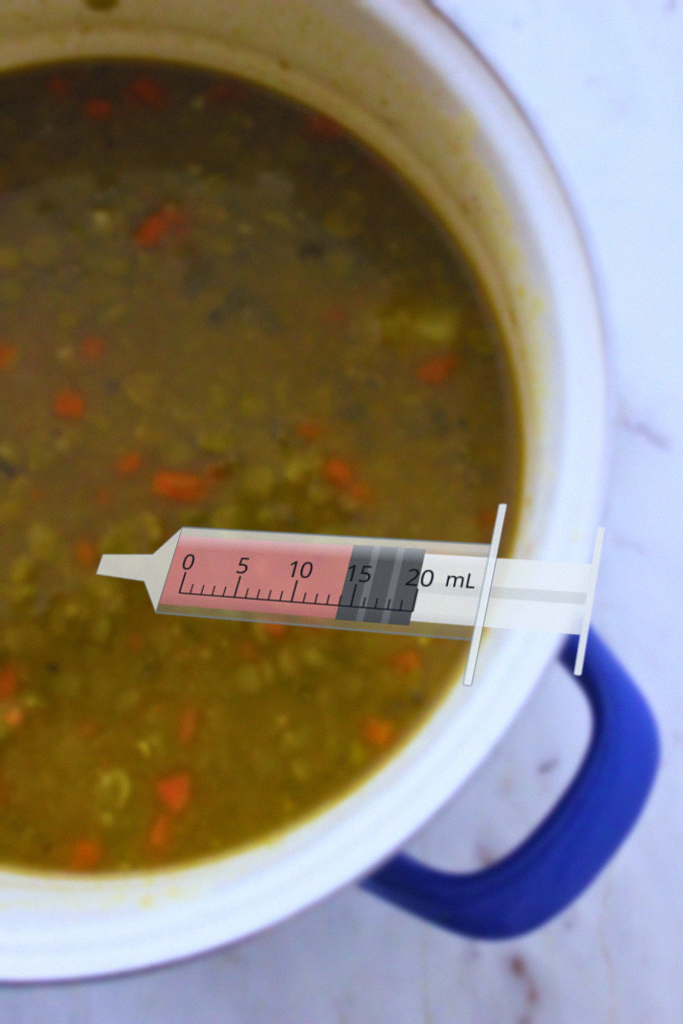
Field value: 14 mL
